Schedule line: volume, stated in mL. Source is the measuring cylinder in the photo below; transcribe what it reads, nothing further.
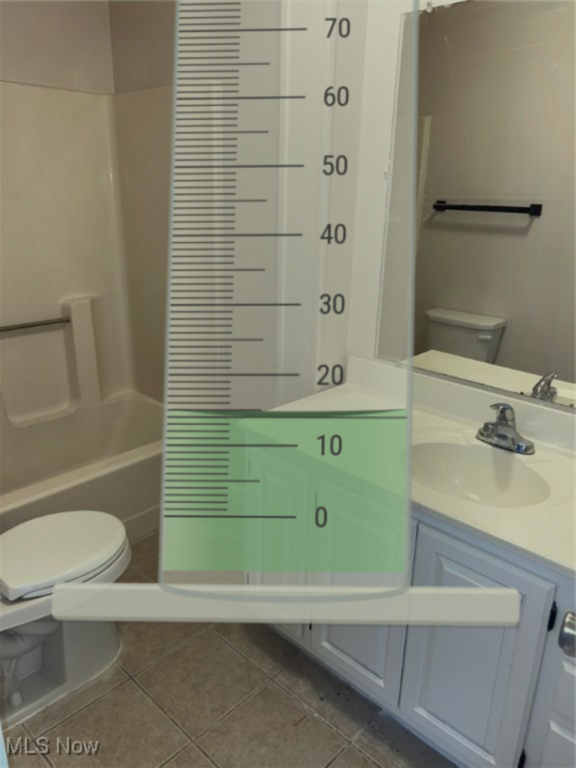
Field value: 14 mL
